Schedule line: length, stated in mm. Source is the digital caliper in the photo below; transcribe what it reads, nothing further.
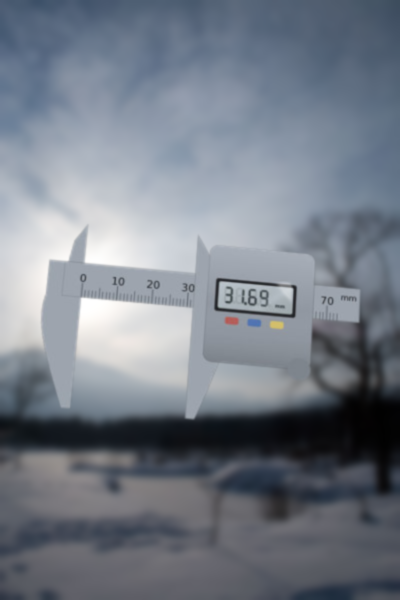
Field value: 31.69 mm
